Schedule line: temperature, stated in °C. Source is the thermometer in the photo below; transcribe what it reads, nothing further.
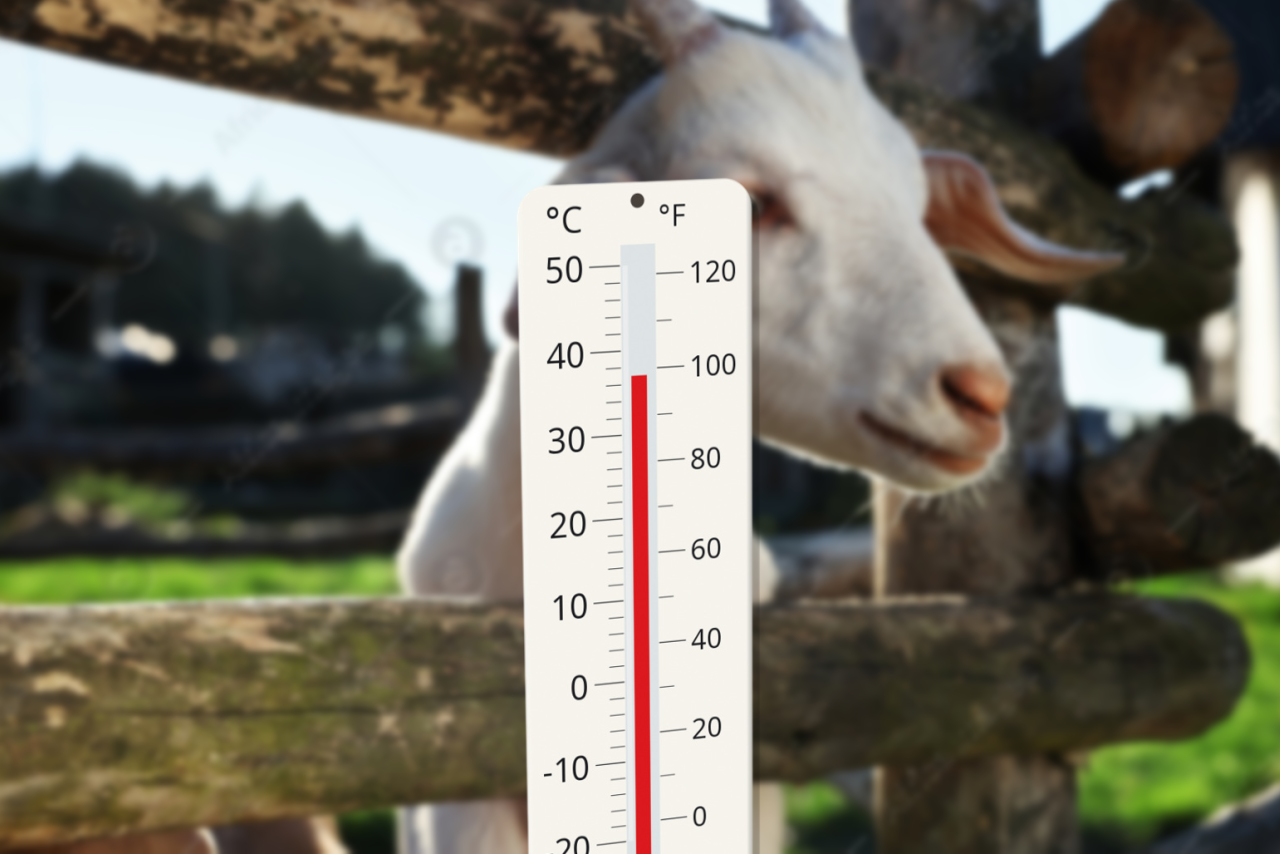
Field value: 37 °C
